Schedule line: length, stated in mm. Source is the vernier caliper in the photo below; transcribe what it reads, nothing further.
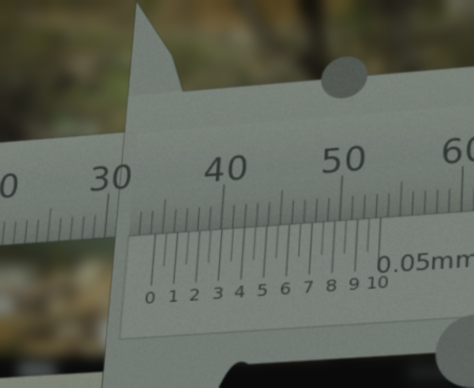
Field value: 34.4 mm
